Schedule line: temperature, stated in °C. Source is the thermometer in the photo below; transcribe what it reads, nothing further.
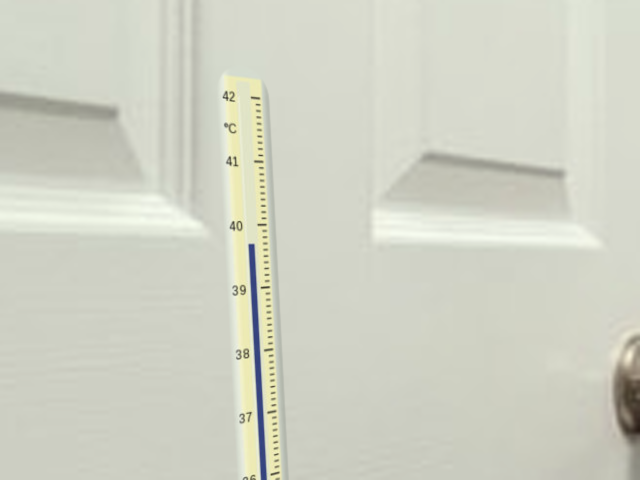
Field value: 39.7 °C
